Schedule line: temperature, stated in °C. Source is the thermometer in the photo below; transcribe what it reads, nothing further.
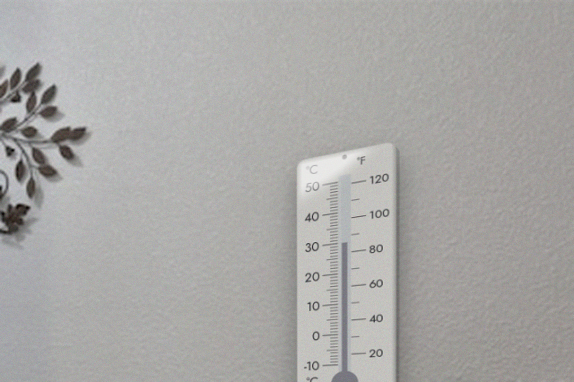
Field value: 30 °C
